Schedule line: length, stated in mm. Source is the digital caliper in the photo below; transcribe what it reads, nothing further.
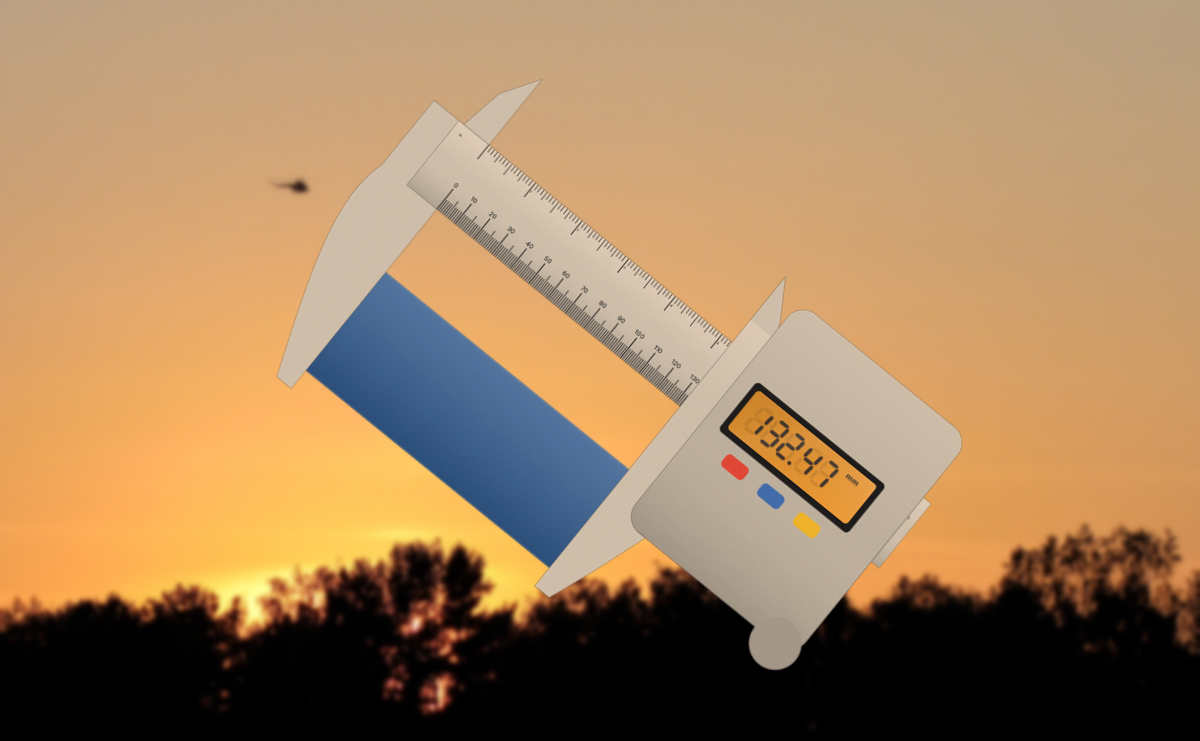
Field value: 132.47 mm
